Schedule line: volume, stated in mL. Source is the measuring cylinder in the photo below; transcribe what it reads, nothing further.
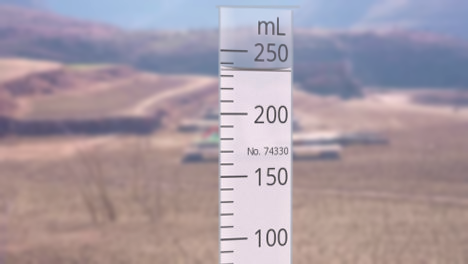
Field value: 235 mL
